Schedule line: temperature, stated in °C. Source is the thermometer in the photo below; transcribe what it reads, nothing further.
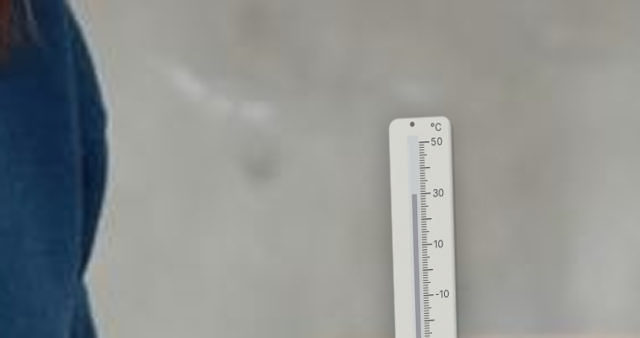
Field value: 30 °C
